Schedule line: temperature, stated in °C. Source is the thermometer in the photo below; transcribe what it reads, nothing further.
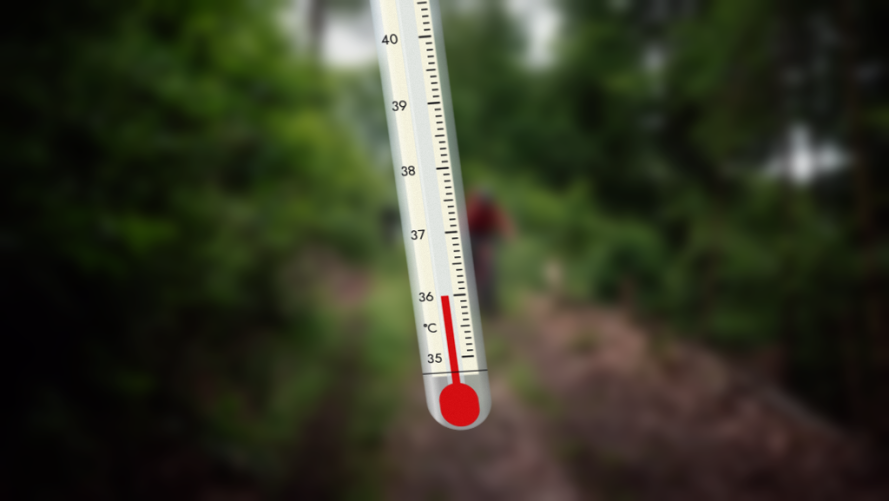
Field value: 36 °C
